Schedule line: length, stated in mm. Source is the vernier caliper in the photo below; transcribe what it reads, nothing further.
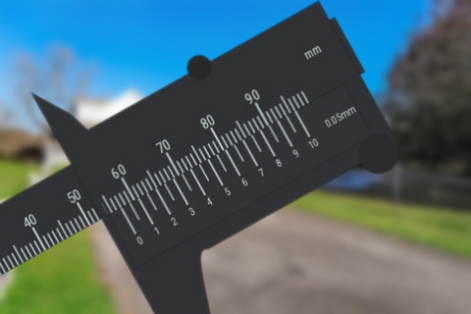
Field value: 57.0 mm
